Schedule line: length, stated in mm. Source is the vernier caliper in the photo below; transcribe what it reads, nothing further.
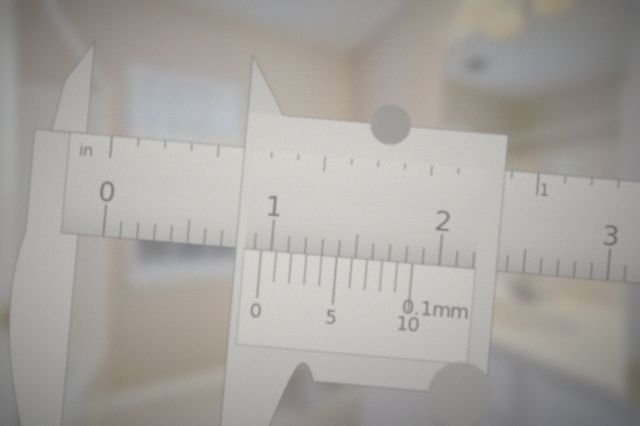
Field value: 9.4 mm
